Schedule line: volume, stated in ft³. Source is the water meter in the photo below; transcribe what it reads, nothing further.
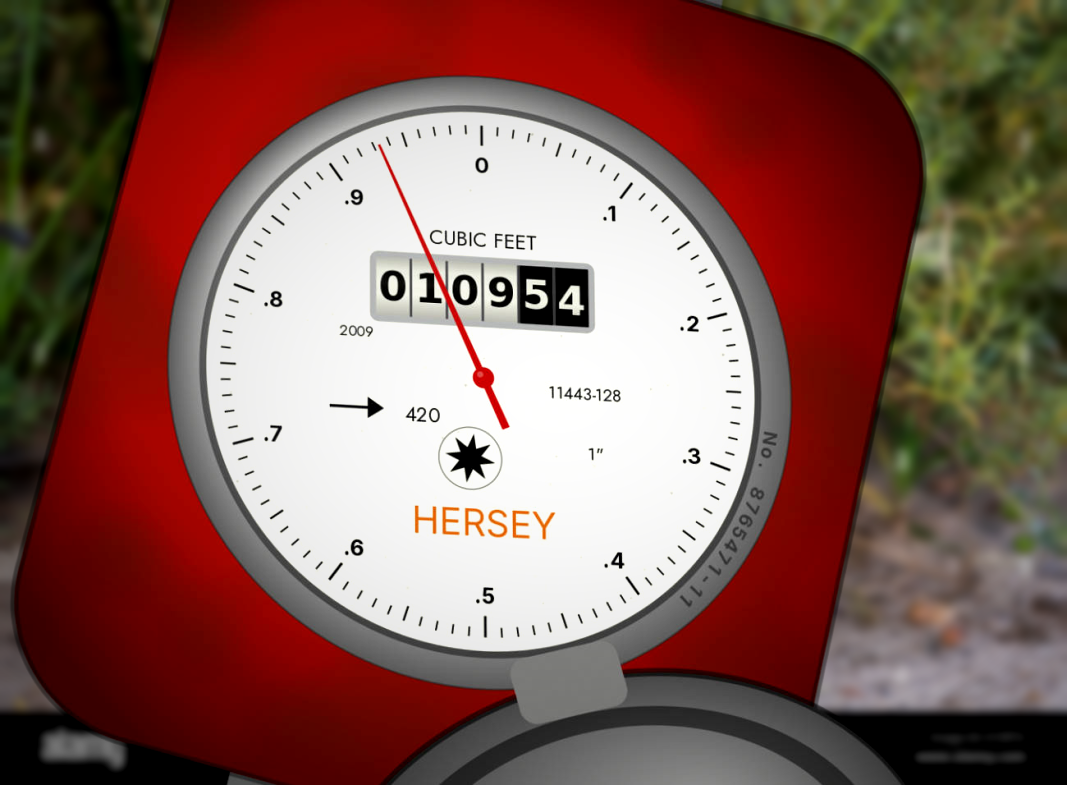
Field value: 10953.93 ft³
